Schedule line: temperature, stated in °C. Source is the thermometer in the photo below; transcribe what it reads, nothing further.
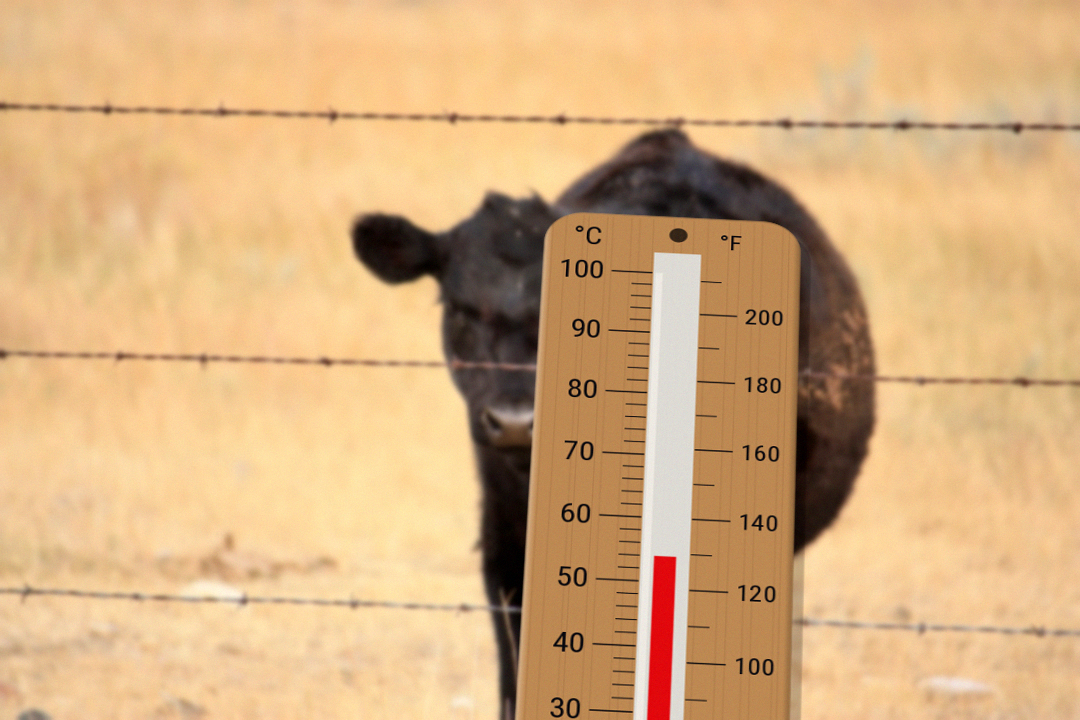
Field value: 54 °C
